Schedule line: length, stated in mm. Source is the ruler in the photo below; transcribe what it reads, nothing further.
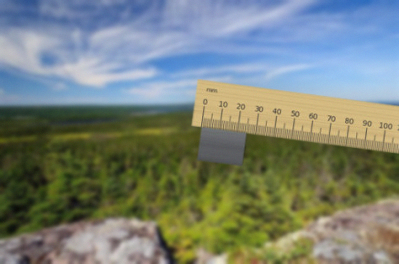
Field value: 25 mm
